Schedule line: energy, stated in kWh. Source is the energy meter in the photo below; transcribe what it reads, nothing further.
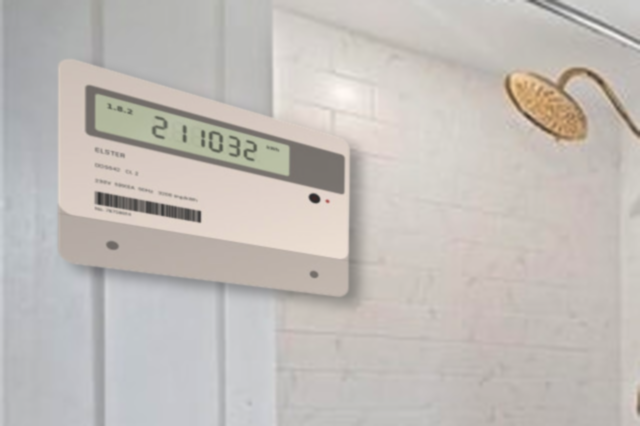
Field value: 211032 kWh
